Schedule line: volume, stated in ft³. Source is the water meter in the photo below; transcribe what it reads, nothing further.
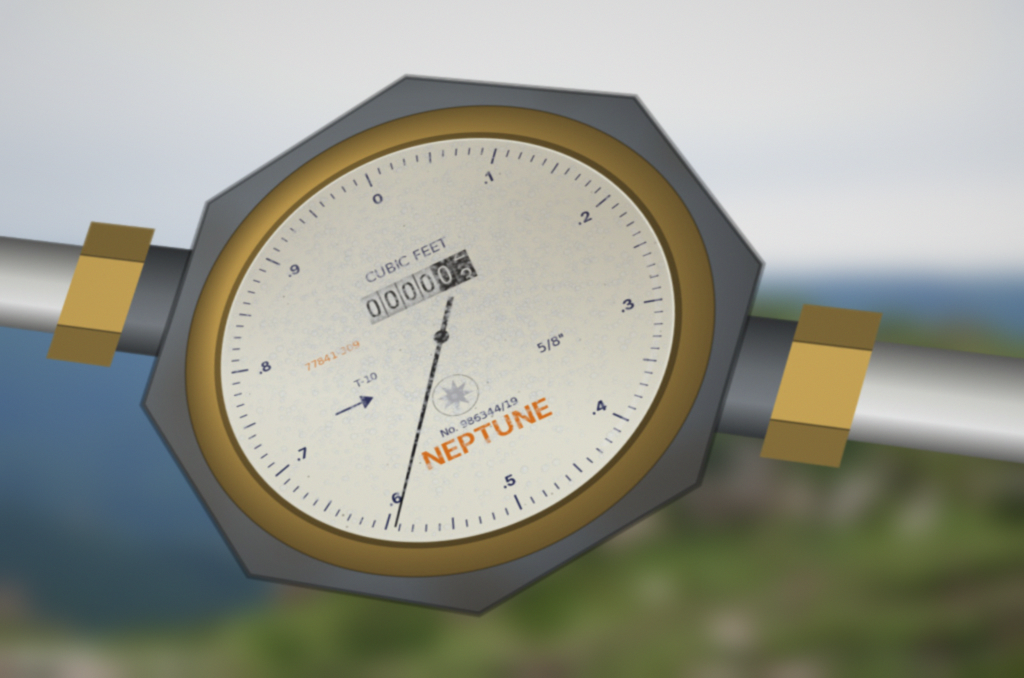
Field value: 2.59 ft³
